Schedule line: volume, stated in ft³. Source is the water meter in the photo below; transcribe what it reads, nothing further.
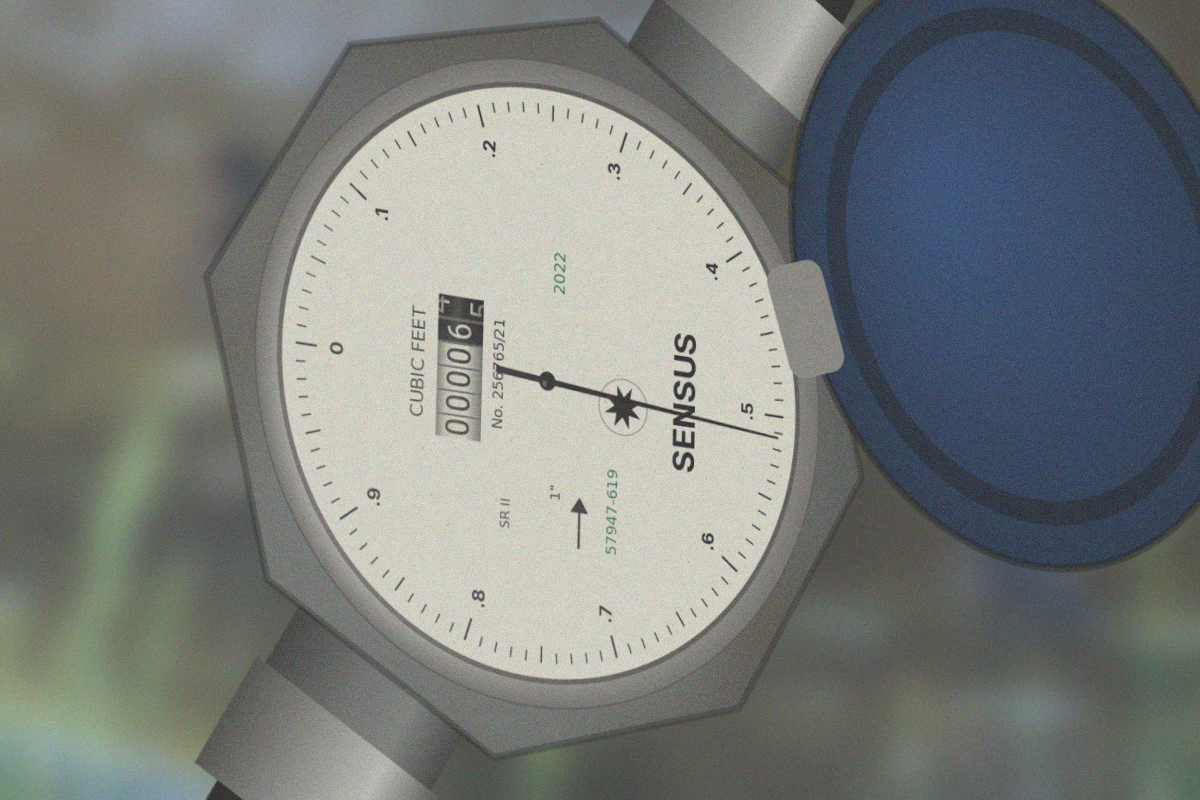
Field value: 64.51 ft³
